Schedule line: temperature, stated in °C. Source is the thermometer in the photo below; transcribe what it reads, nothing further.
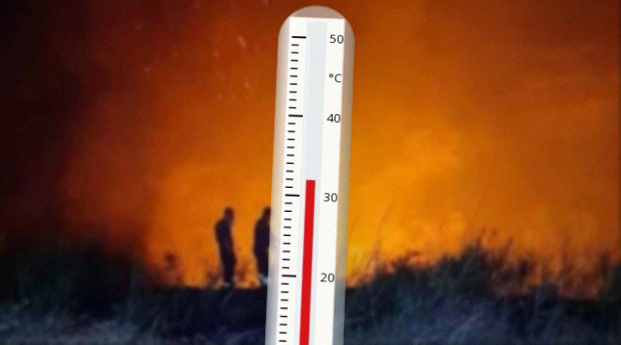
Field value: 32 °C
